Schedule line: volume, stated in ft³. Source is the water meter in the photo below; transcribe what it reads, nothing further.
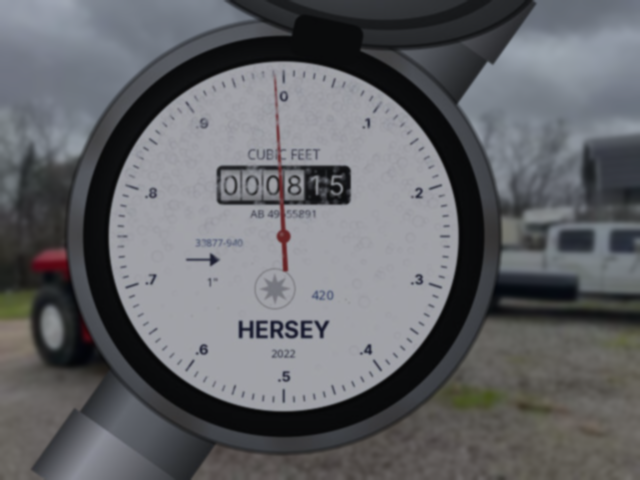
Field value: 814.99 ft³
